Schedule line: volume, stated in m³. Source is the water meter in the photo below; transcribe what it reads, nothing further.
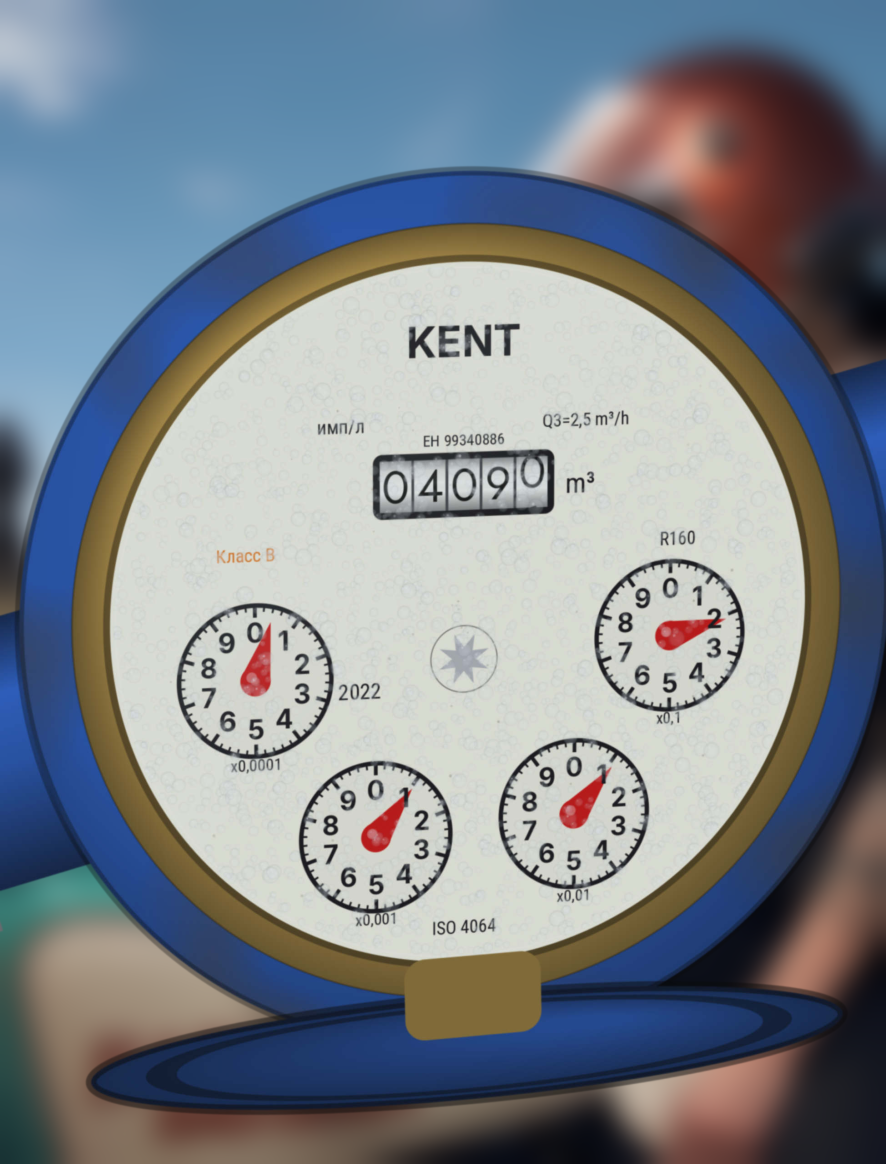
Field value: 4090.2110 m³
